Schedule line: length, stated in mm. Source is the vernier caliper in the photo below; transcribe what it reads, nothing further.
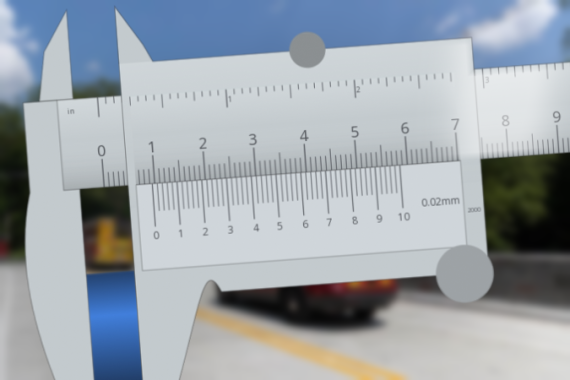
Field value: 9.5 mm
